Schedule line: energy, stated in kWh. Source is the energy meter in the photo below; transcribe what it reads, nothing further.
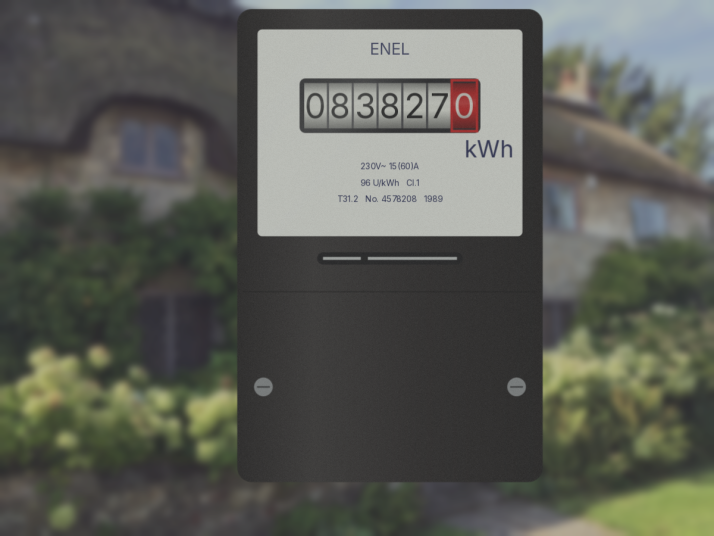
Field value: 83827.0 kWh
